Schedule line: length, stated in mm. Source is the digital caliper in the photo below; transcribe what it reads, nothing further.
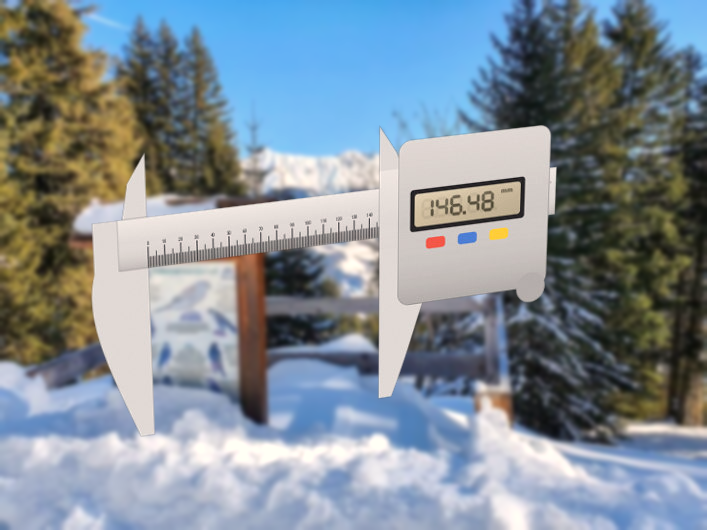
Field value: 146.48 mm
